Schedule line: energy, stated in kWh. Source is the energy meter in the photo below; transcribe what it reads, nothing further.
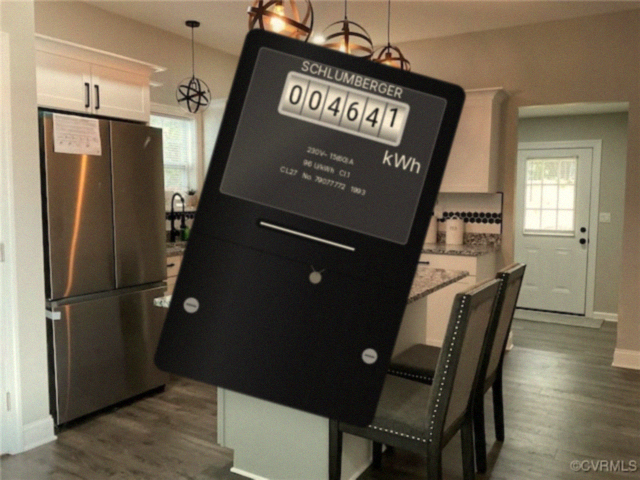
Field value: 4641 kWh
